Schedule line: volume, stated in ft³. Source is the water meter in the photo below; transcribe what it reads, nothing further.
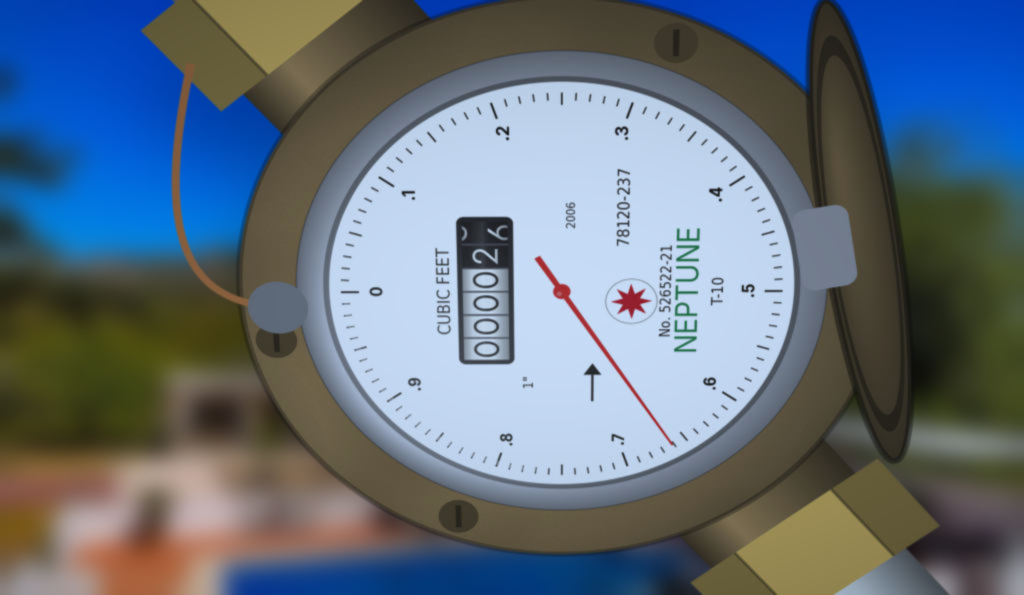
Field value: 25.66 ft³
